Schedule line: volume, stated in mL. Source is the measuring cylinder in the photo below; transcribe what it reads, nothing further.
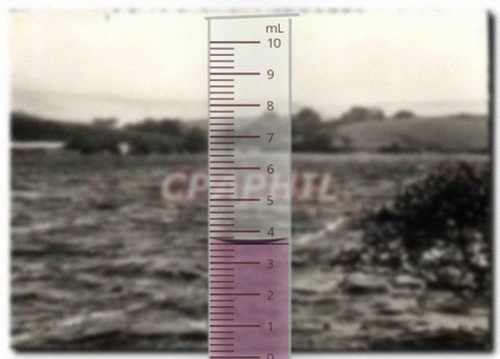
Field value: 3.6 mL
